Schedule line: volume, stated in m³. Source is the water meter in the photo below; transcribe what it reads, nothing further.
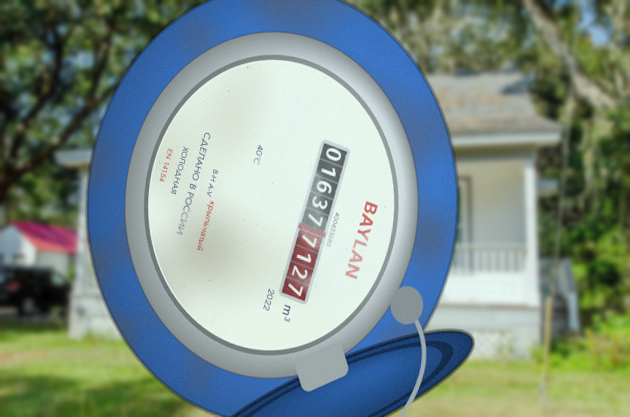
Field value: 1637.7127 m³
